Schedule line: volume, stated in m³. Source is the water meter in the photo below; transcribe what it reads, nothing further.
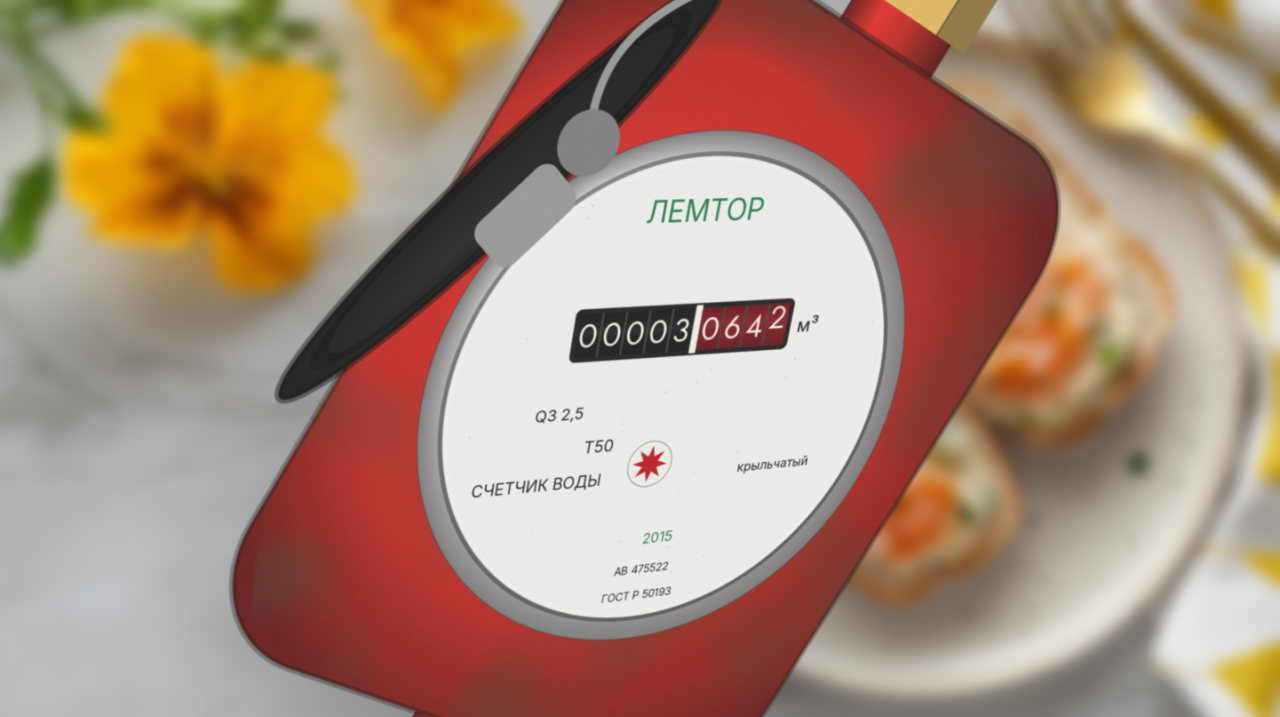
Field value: 3.0642 m³
